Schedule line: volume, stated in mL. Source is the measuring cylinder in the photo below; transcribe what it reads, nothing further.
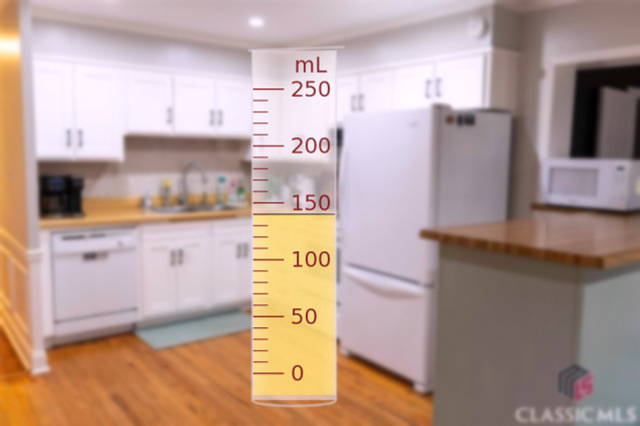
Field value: 140 mL
